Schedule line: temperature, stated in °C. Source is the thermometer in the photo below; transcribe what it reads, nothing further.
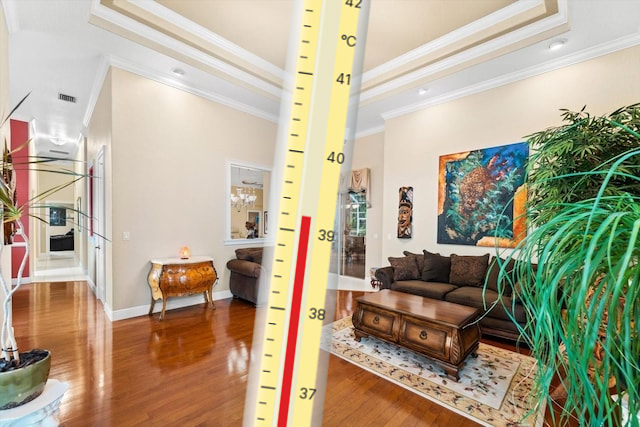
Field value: 39.2 °C
